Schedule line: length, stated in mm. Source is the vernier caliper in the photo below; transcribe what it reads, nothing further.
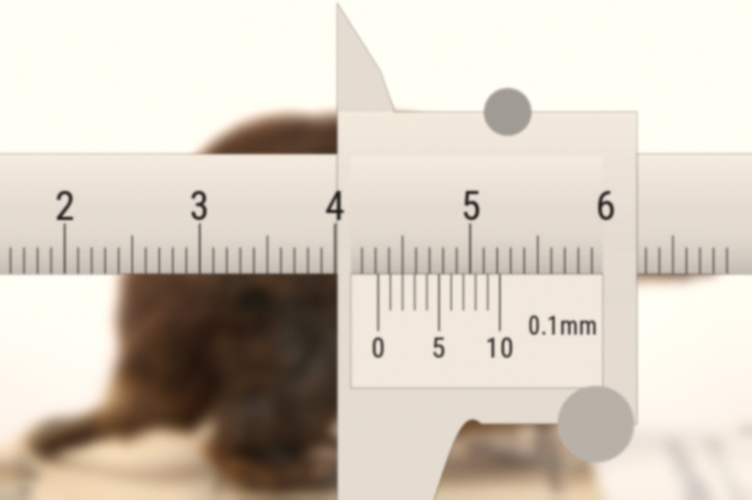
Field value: 43.2 mm
